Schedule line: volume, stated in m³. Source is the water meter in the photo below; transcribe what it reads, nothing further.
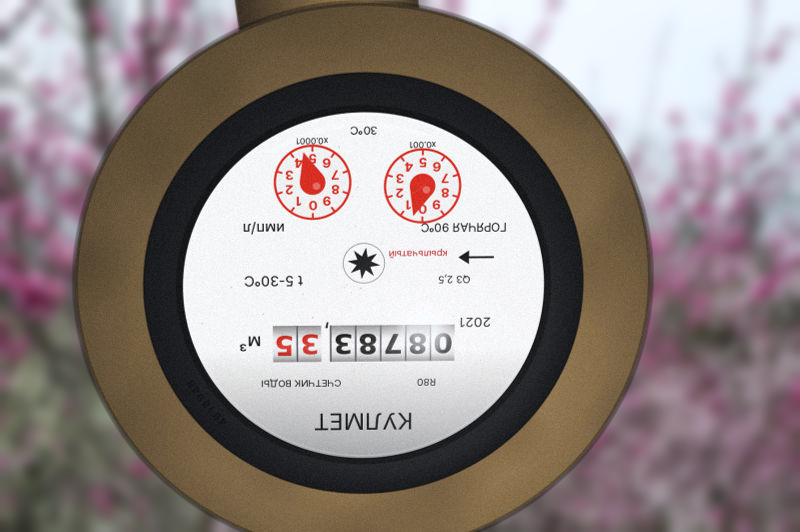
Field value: 8783.3504 m³
